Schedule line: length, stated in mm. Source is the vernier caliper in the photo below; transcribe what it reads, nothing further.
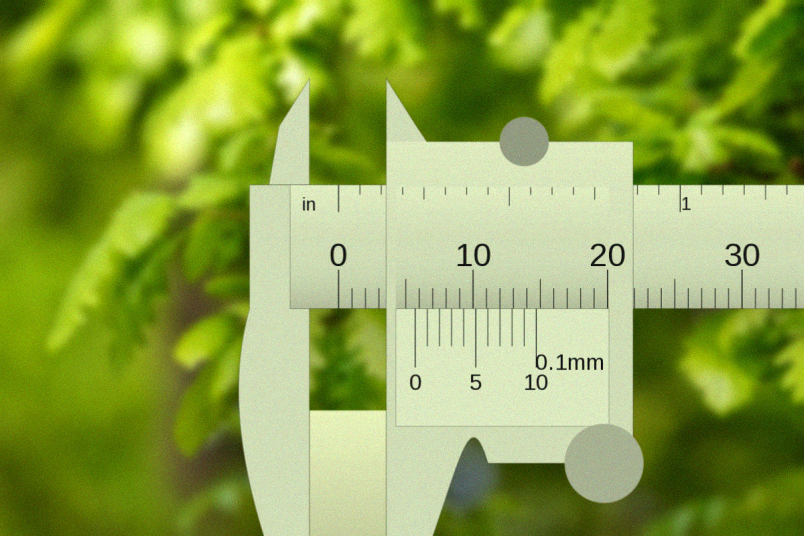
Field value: 5.7 mm
